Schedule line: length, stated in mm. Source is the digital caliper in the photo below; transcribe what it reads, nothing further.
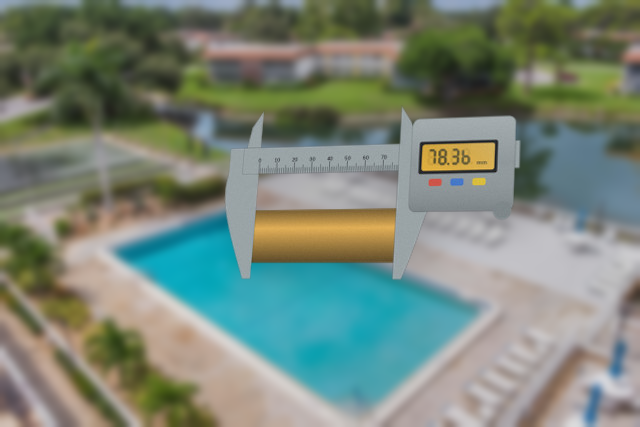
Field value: 78.36 mm
